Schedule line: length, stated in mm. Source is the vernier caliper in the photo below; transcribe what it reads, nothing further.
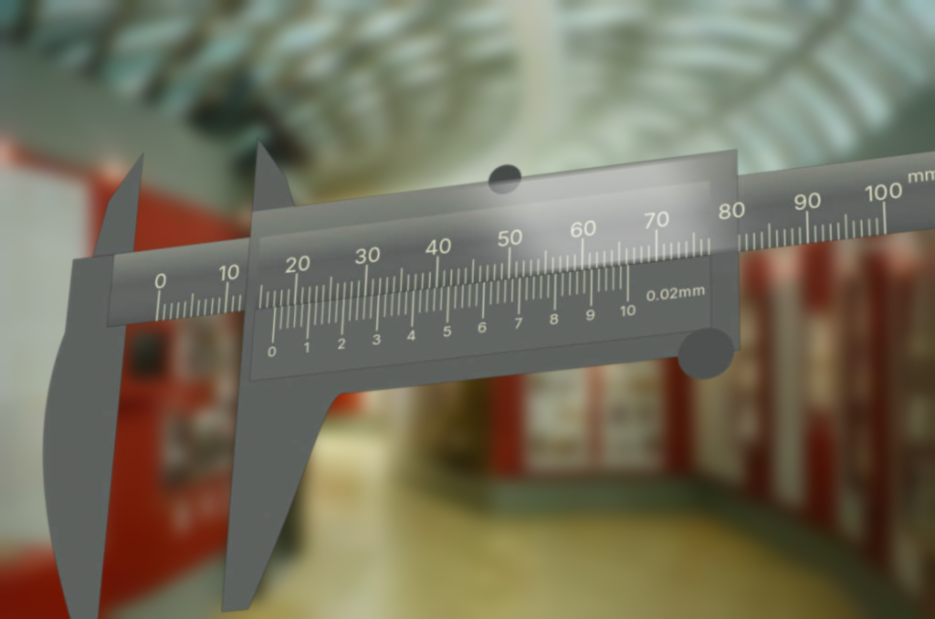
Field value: 17.2 mm
